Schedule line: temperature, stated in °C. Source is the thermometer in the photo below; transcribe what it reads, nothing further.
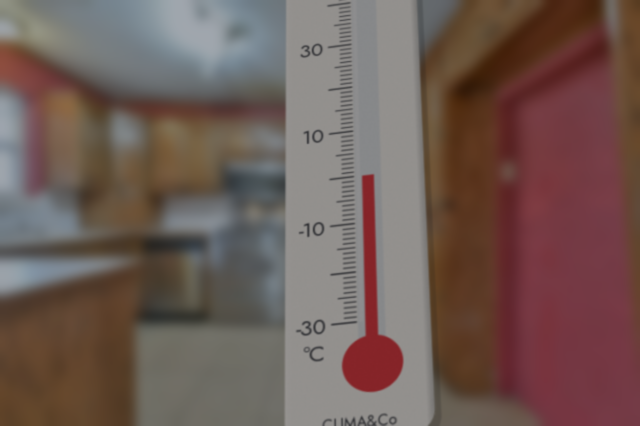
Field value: 0 °C
